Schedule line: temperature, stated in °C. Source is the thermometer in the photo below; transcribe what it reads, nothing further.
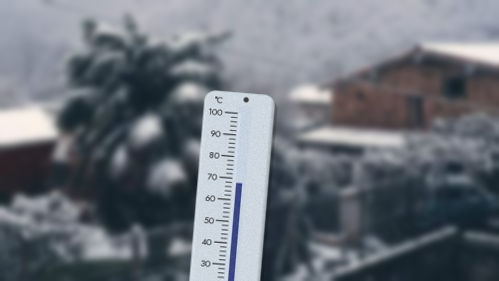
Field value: 68 °C
